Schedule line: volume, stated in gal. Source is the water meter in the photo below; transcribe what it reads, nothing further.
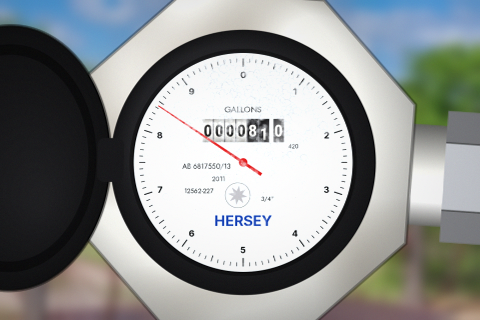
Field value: 808.4 gal
